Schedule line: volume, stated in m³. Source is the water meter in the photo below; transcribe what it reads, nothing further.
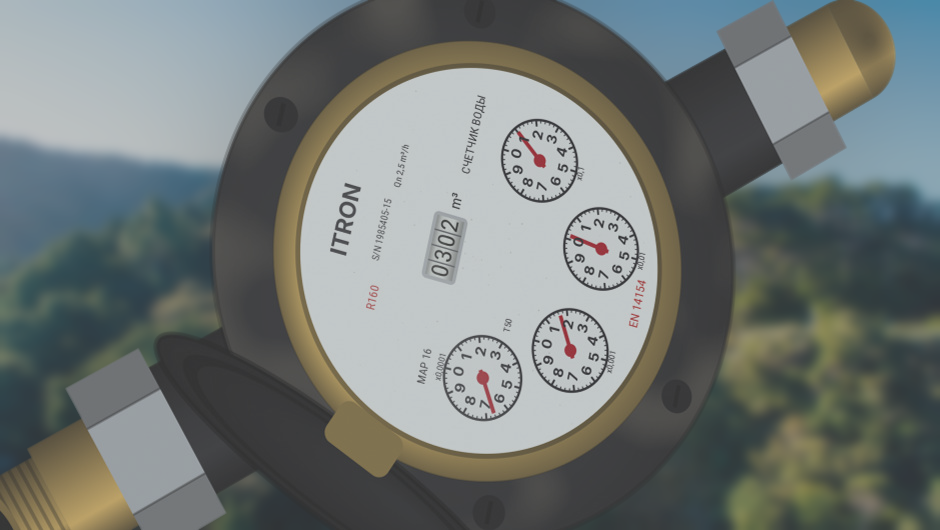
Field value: 302.1016 m³
